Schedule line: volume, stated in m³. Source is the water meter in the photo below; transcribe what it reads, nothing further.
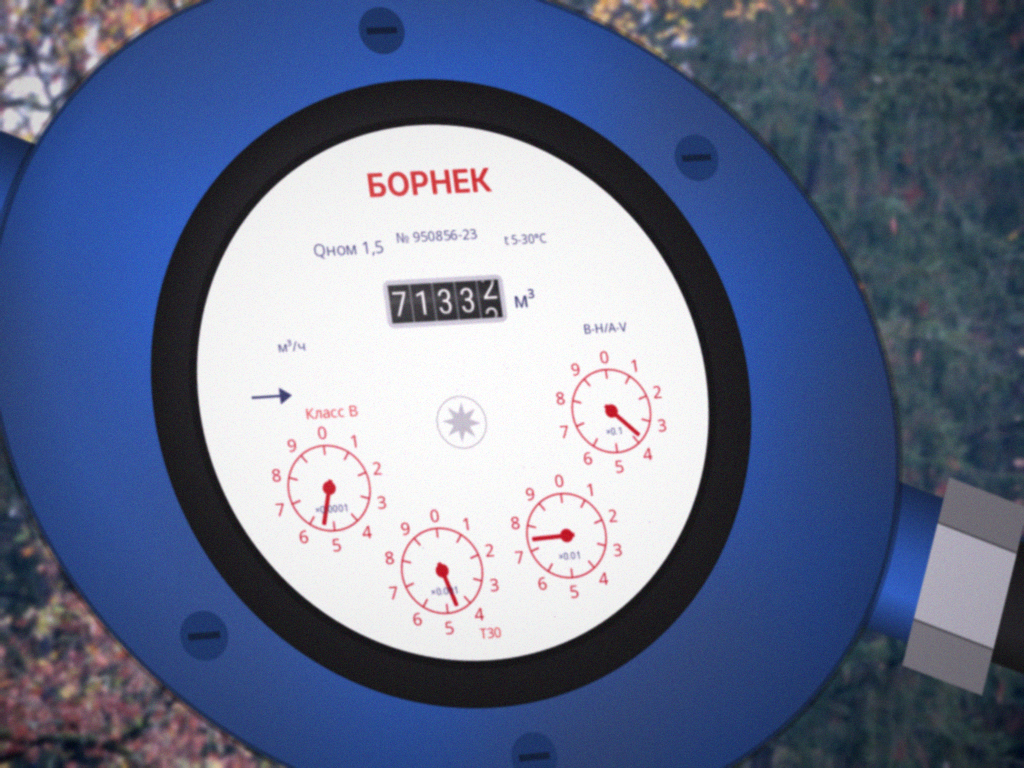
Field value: 71332.3745 m³
